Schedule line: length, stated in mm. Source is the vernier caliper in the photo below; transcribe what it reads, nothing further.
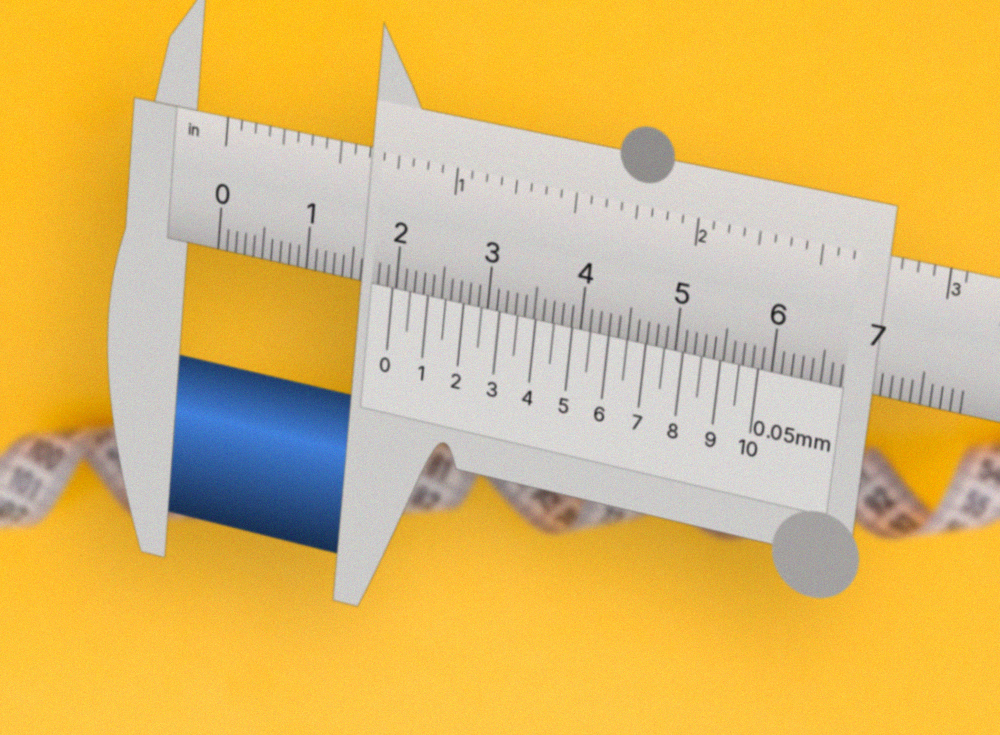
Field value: 19.6 mm
